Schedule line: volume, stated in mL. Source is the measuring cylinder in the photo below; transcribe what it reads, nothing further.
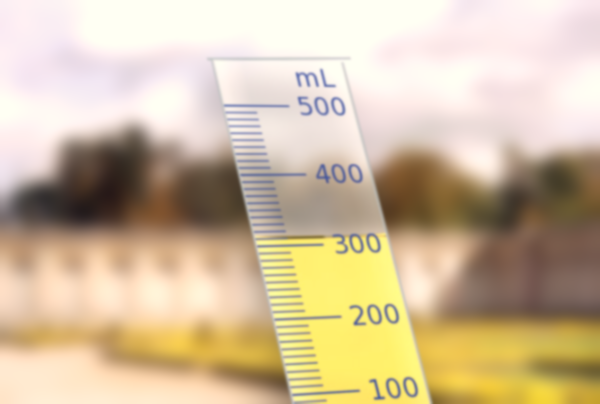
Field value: 310 mL
